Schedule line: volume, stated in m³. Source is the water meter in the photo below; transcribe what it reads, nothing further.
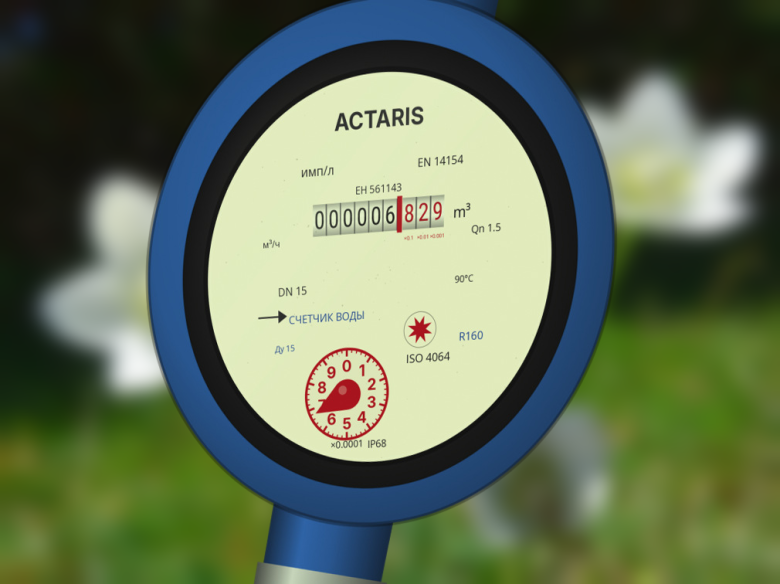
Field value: 6.8296 m³
